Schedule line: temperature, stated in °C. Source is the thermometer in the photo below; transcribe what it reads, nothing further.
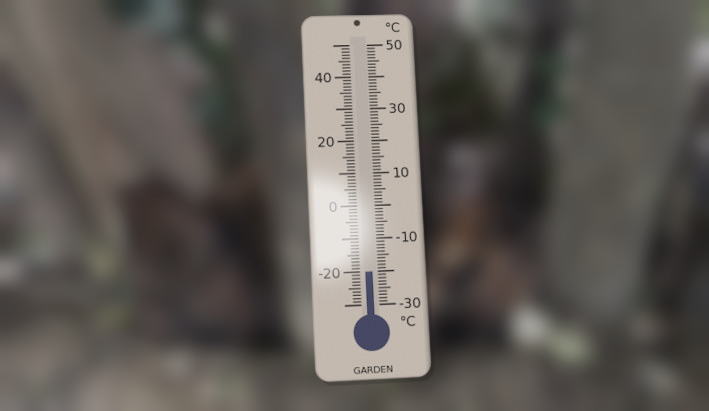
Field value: -20 °C
